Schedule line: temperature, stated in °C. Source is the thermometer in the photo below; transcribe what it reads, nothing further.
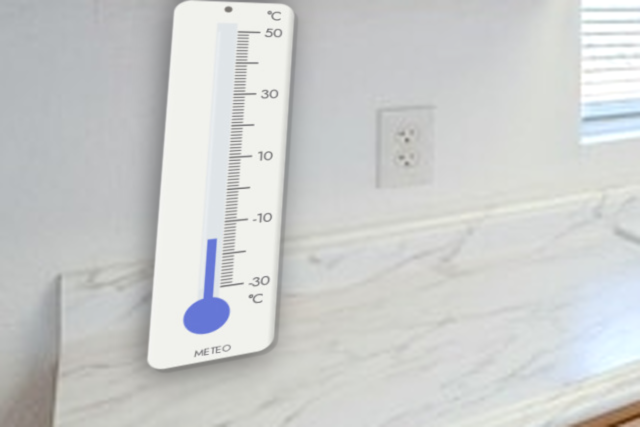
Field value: -15 °C
